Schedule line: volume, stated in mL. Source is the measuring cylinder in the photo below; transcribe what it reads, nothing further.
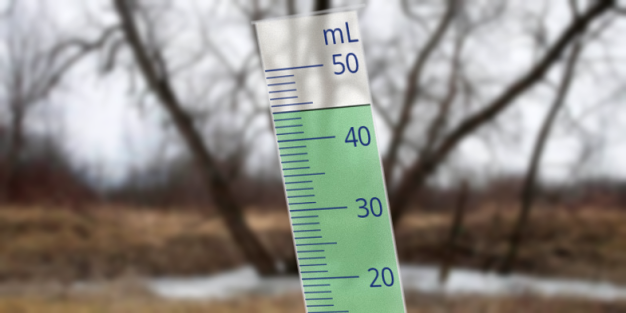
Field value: 44 mL
